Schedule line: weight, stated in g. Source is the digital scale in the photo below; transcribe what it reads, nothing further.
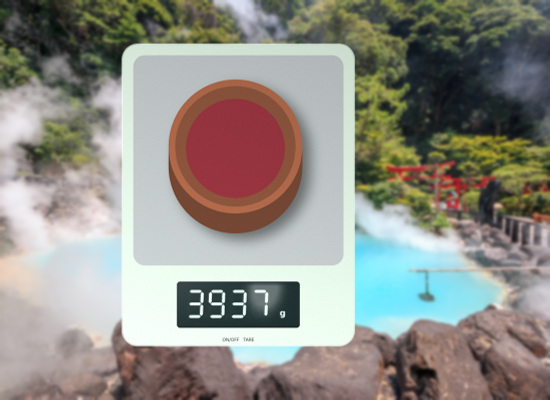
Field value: 3937 g
